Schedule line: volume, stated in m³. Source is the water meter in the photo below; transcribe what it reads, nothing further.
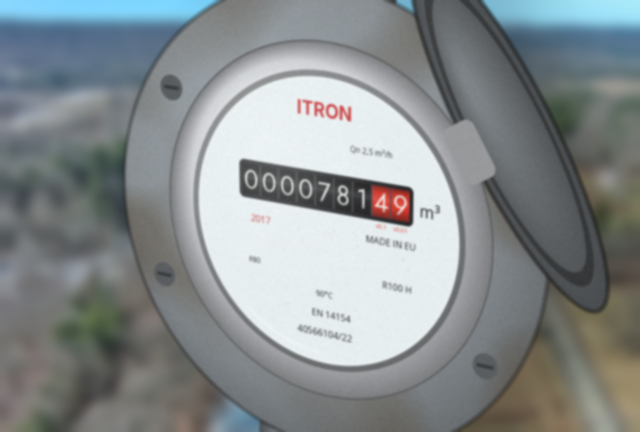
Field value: 781.49 m³
